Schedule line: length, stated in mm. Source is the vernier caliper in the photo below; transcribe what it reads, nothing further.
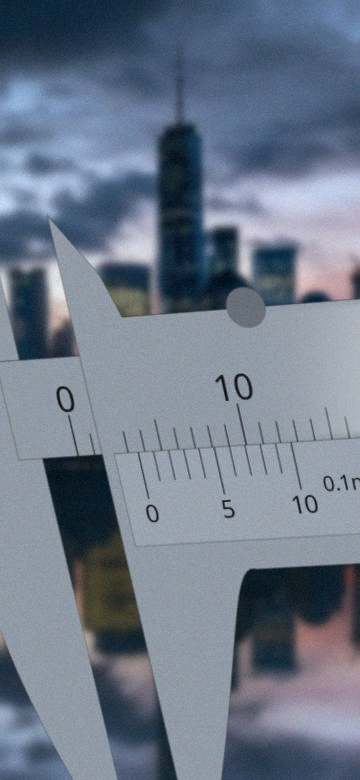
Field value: 3.6 mm
